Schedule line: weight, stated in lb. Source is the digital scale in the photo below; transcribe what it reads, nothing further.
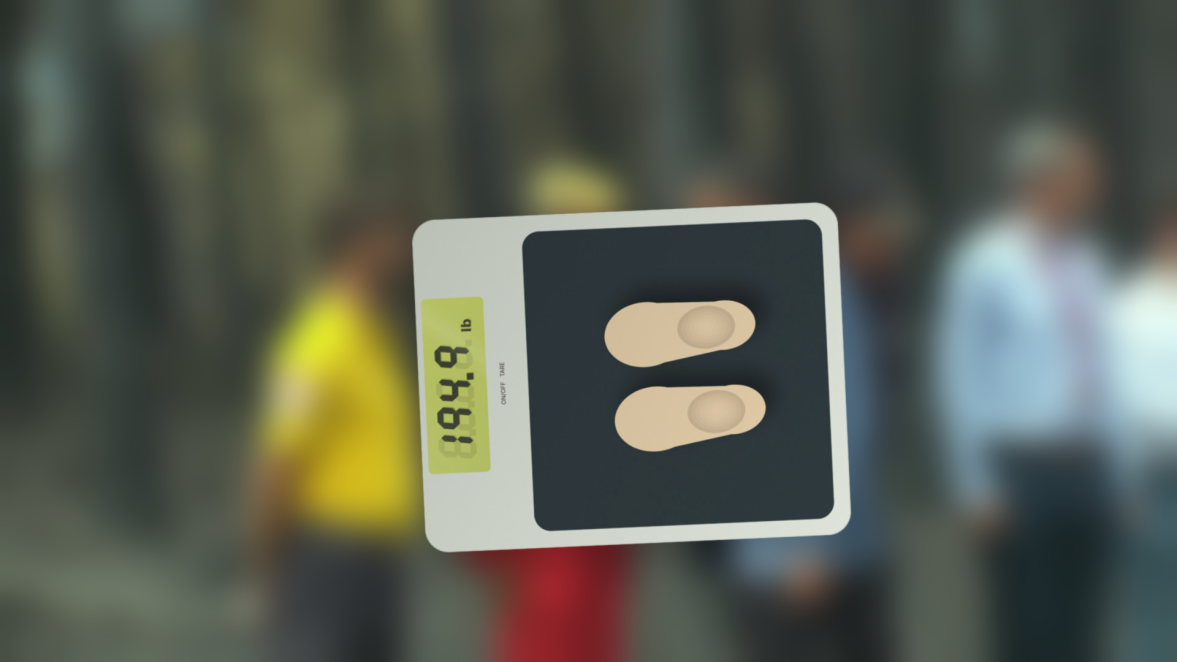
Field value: 194.9 lb
